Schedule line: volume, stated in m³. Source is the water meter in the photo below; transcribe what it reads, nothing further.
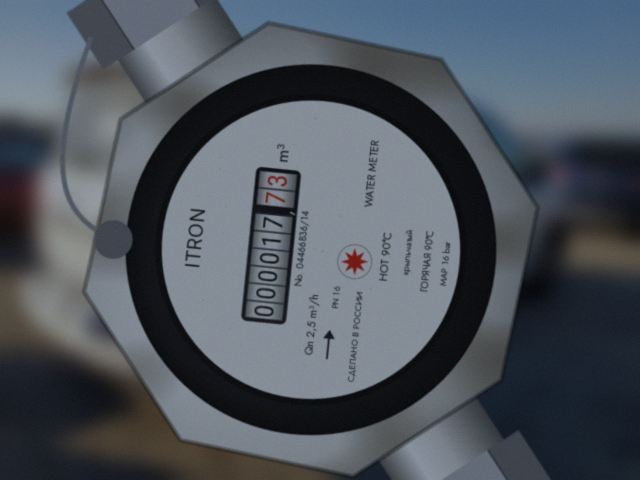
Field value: 17.73 m³
